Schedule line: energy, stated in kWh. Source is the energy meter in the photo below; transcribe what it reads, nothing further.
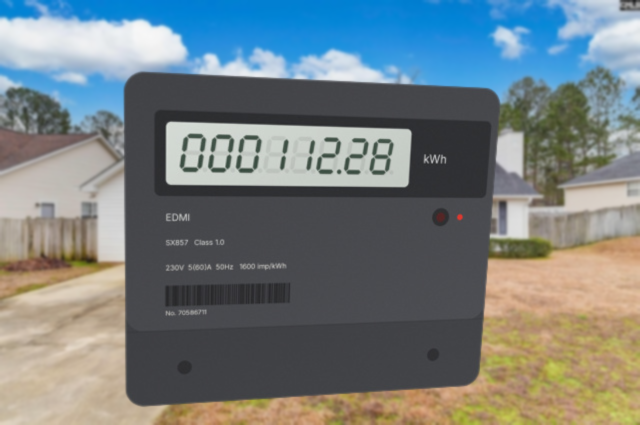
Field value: 112.28 kWh
